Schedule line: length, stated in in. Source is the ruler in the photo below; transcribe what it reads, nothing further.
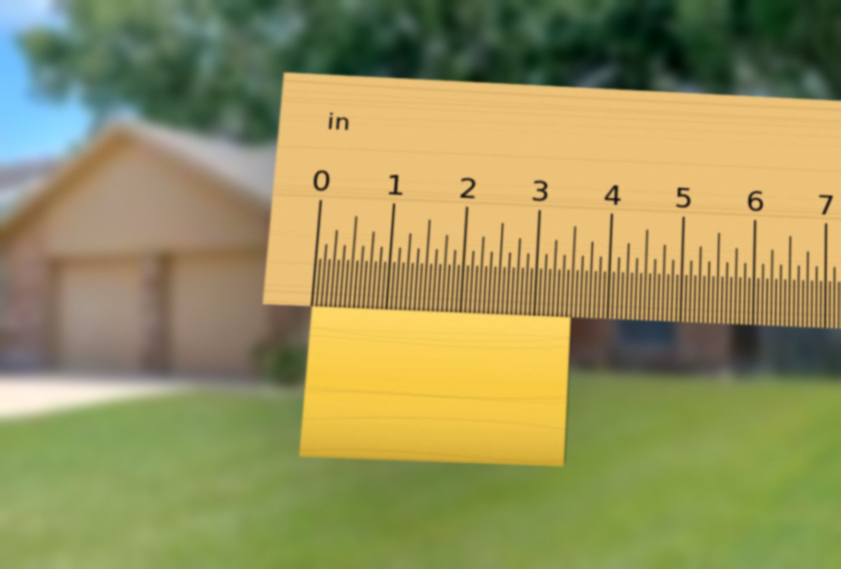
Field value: 3.5 in
